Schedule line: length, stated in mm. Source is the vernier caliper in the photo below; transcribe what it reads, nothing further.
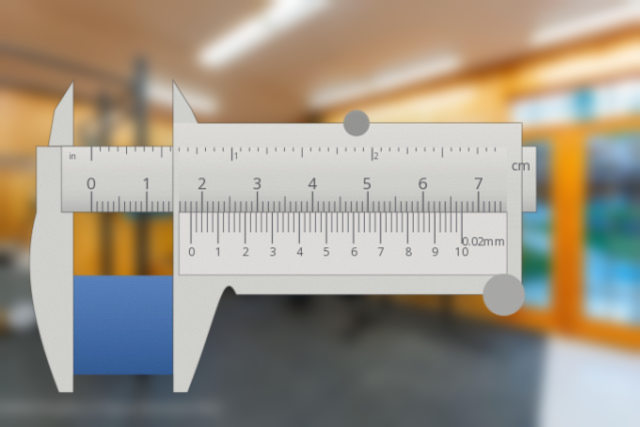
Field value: 18.0 mm
